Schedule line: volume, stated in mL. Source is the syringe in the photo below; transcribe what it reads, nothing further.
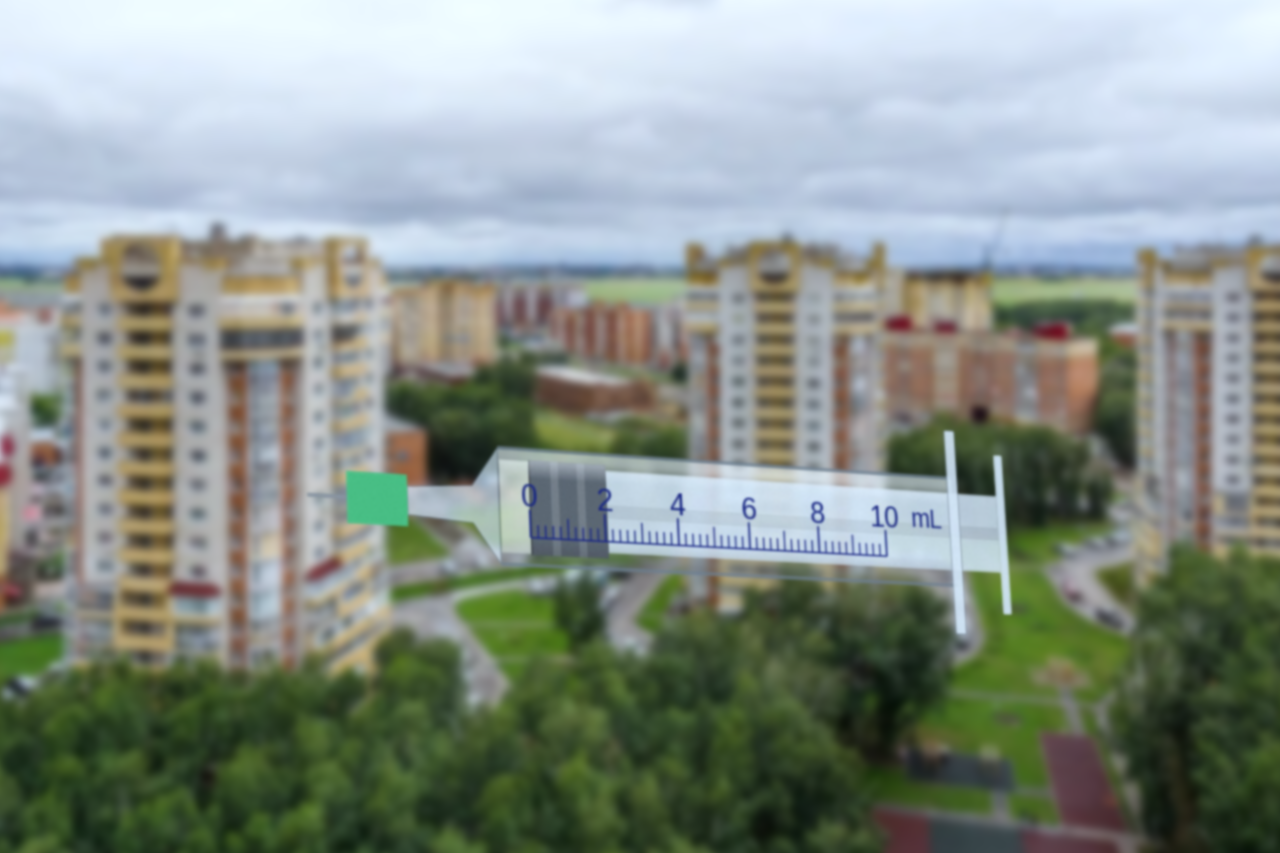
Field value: 0 mL
